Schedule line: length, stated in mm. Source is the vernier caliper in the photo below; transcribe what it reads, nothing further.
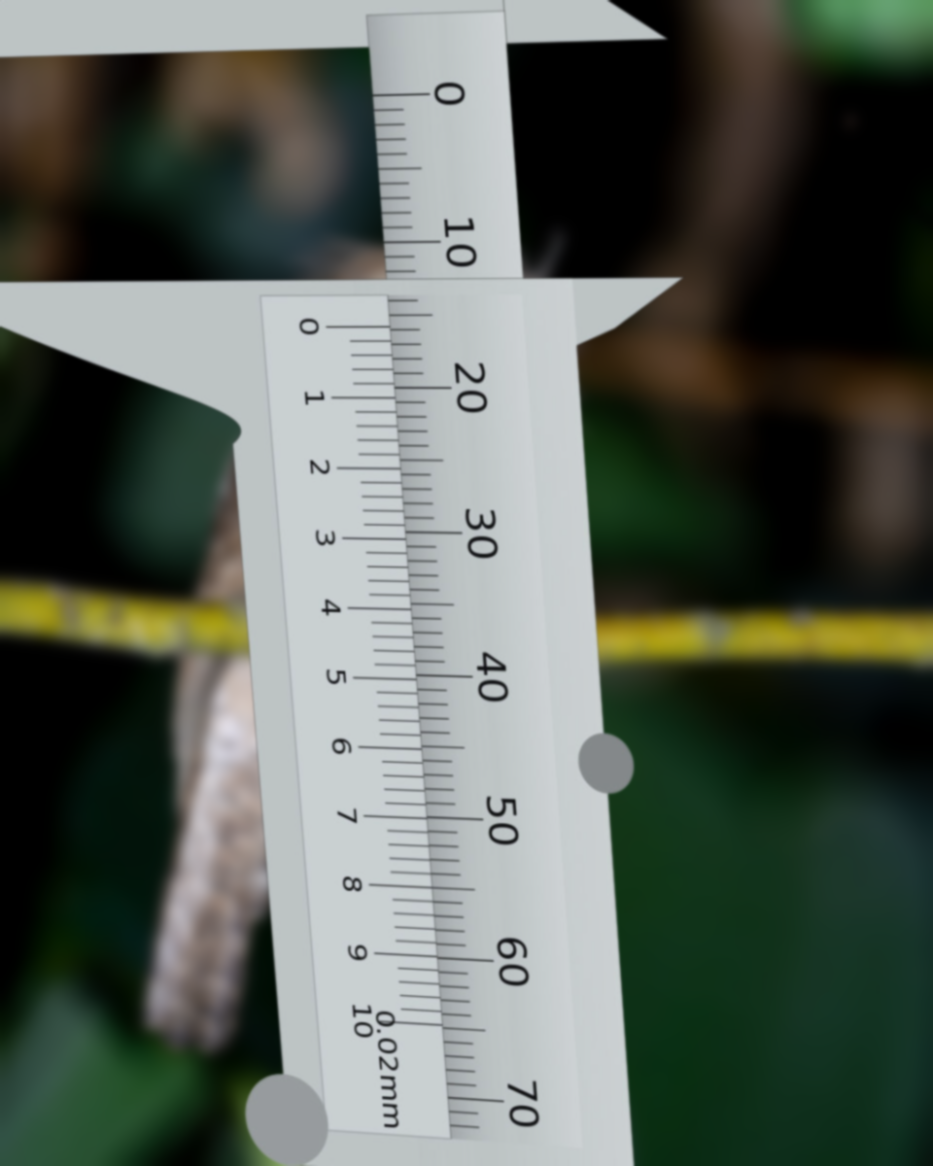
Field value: 15.8 mm
